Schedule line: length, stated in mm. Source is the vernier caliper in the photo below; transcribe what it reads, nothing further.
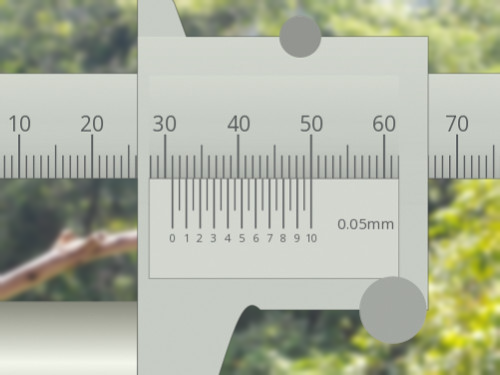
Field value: 31.0 mm
